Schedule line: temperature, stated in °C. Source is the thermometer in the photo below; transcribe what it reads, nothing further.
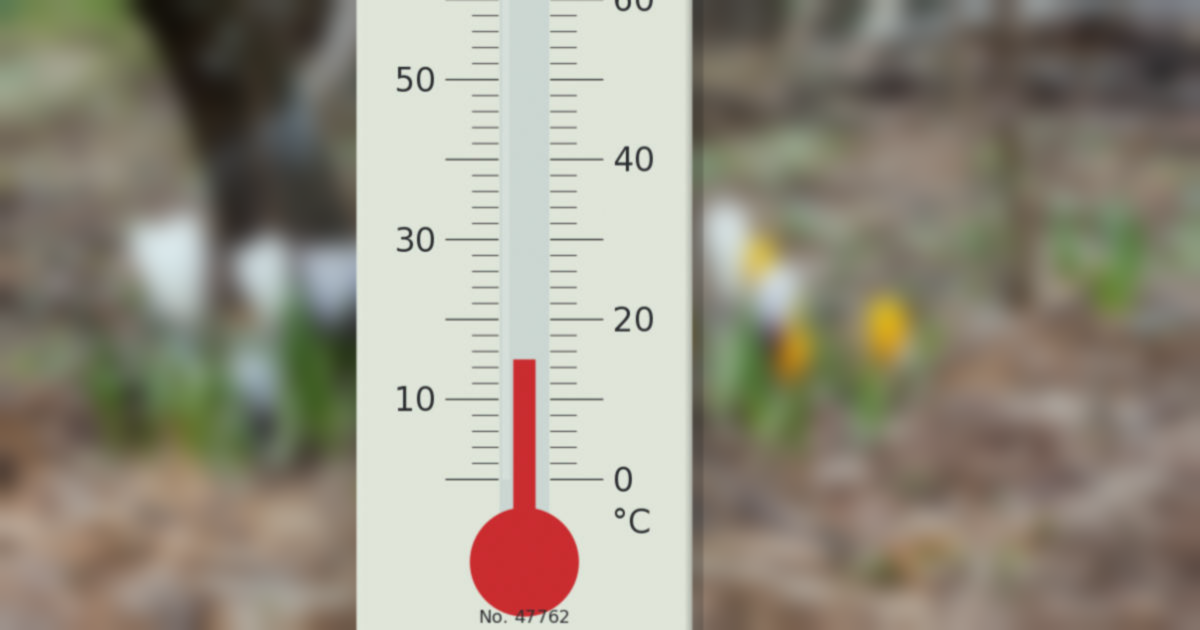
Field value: 15 °C
